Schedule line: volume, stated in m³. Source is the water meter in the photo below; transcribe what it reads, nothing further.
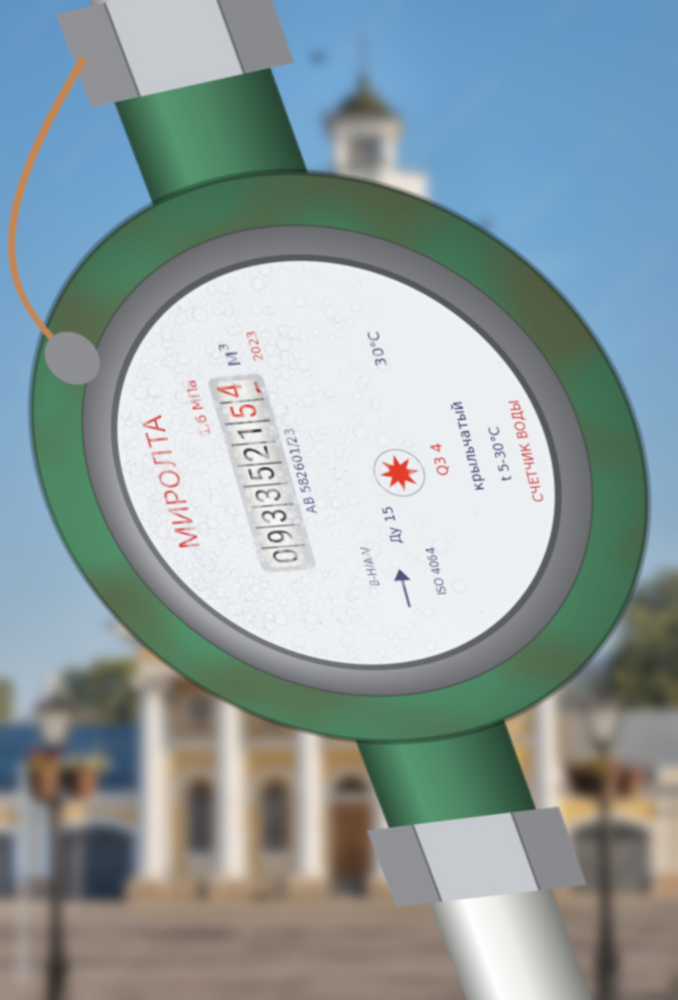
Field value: 933521.54 m³
